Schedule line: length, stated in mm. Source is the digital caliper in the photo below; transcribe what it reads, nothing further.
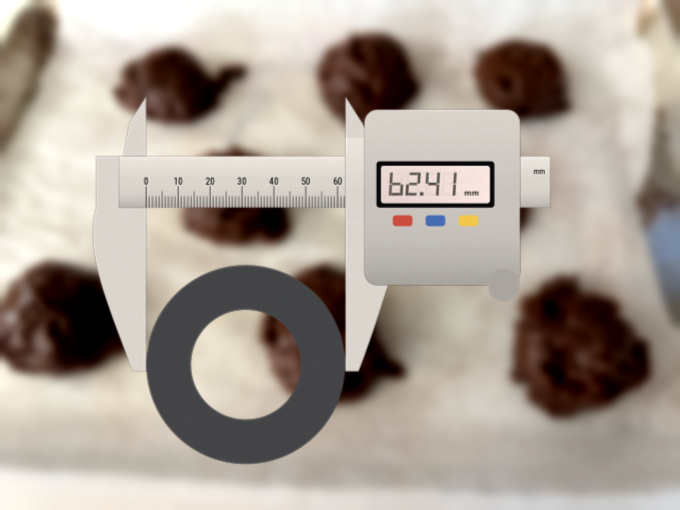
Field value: 62.41 mm
